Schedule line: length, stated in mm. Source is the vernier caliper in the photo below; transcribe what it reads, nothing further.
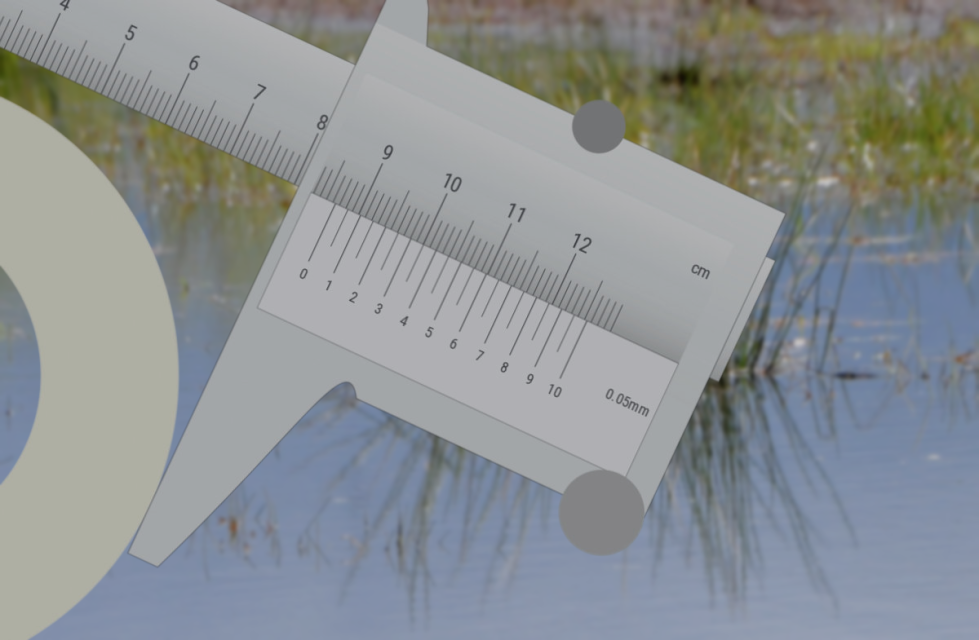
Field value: 86.4 mm
